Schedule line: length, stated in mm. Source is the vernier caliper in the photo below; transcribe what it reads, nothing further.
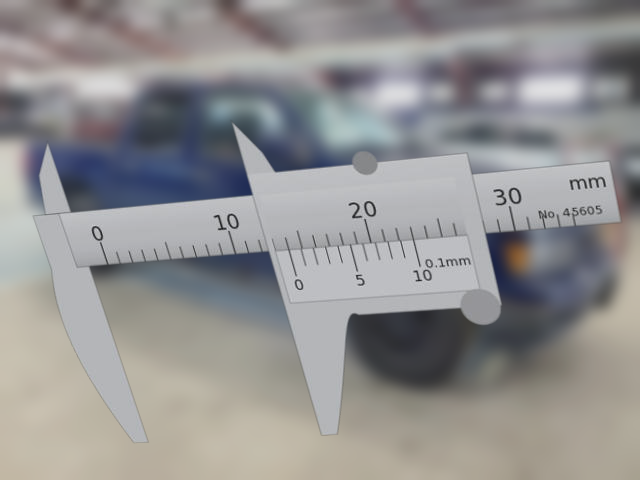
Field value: 14.0 mm
